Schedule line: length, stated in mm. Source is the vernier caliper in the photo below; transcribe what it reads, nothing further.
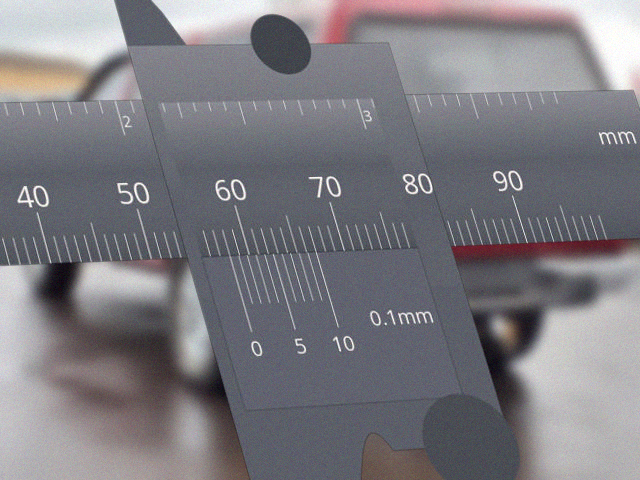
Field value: 58.0 mm
